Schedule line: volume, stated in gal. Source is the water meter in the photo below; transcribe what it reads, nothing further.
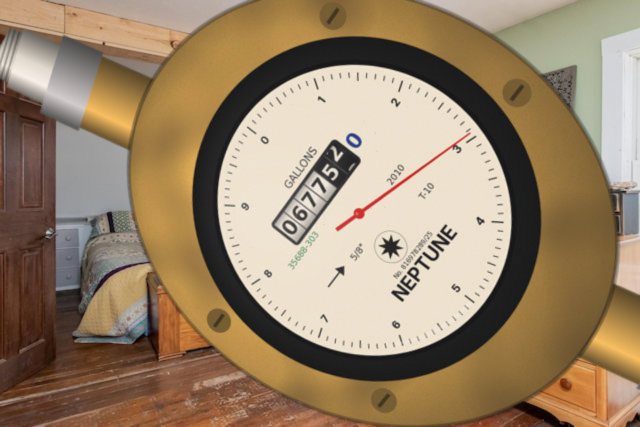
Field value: 677522.9 gal
